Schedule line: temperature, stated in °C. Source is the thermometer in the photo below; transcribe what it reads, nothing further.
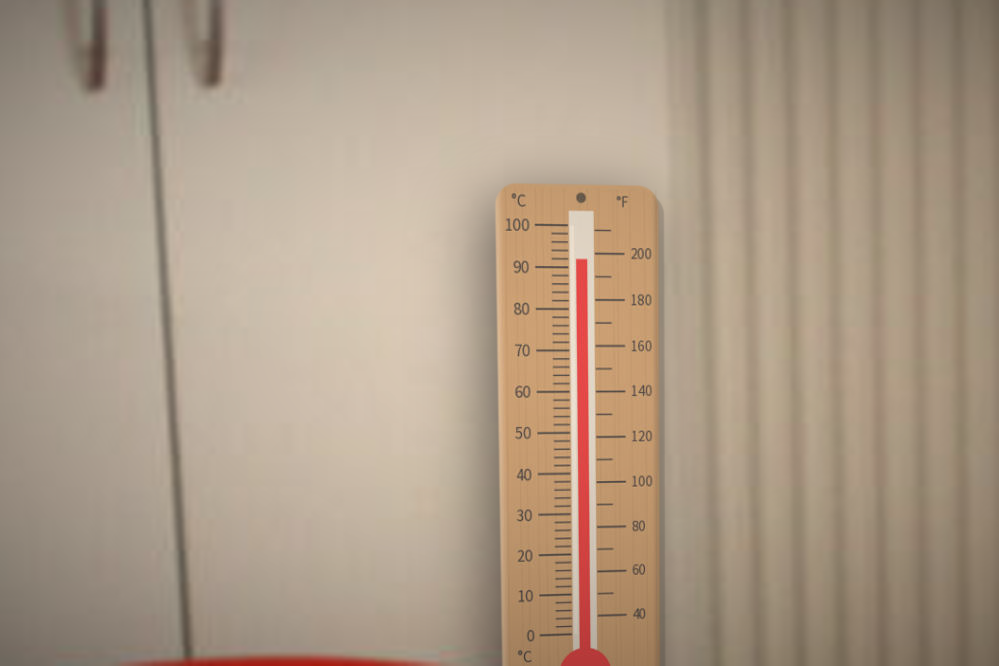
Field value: 92 °C
